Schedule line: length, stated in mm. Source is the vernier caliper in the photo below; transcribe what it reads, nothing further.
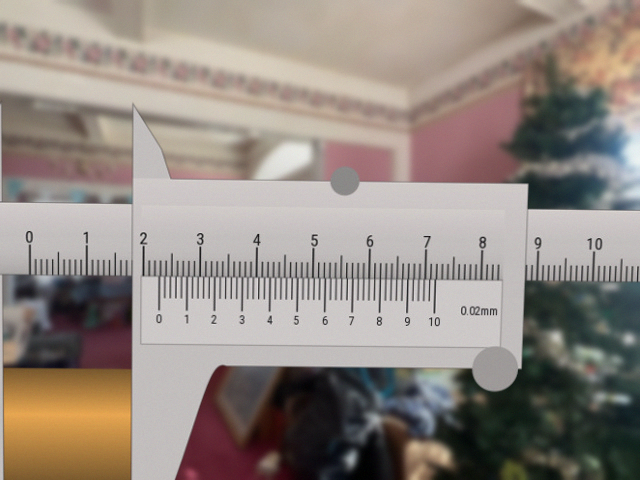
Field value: 22.8 mm
